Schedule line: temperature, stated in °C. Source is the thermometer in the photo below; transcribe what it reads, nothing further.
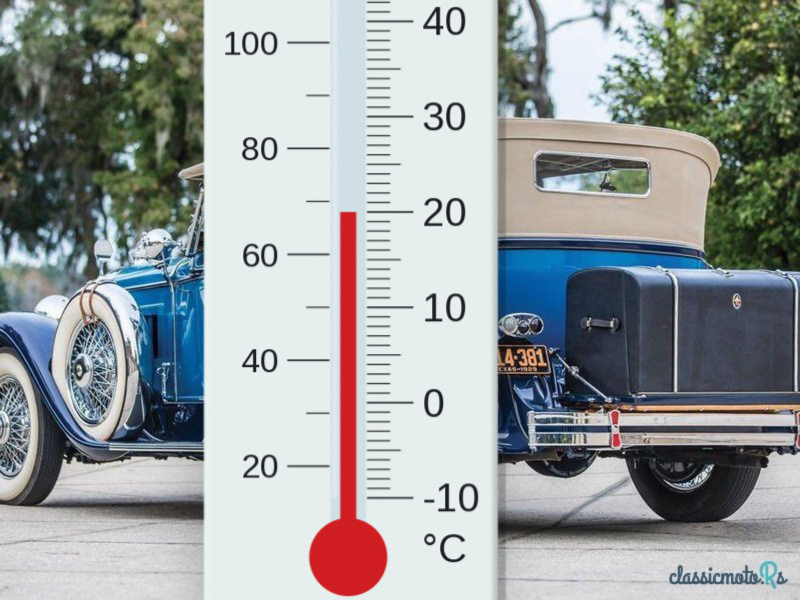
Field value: 20 °C
